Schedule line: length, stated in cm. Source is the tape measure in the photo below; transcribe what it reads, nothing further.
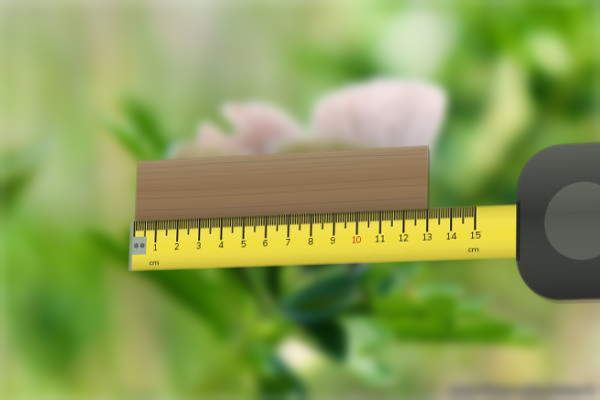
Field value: 13 cm
